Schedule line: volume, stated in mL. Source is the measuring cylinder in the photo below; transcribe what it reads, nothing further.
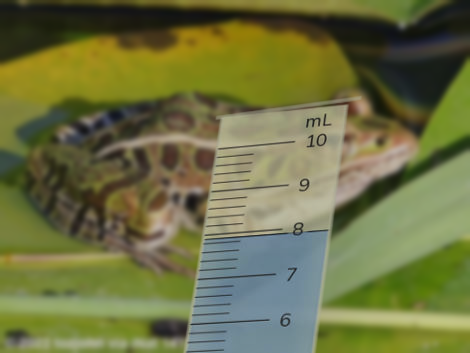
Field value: 7.9 mL
